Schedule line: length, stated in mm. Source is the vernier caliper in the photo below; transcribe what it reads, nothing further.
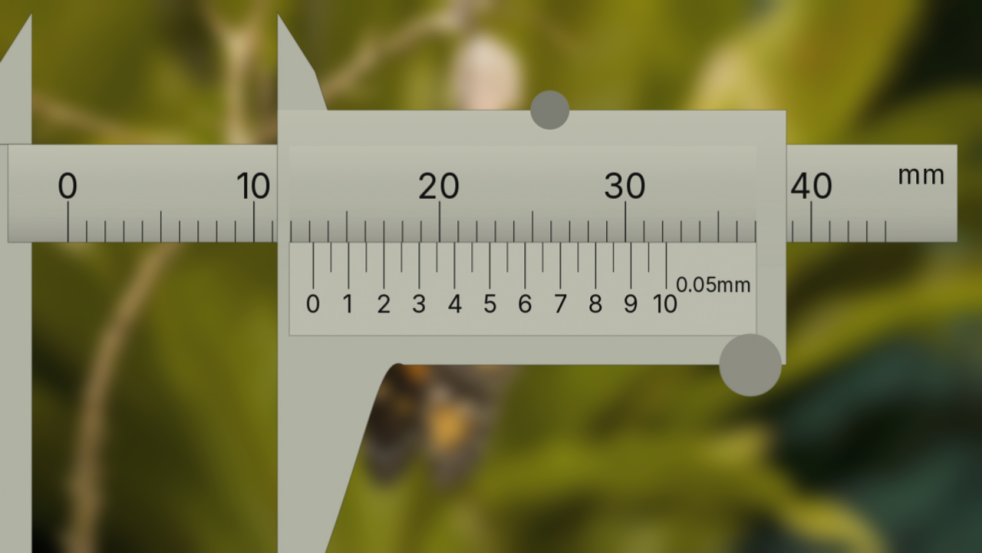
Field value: 13.2 mm
